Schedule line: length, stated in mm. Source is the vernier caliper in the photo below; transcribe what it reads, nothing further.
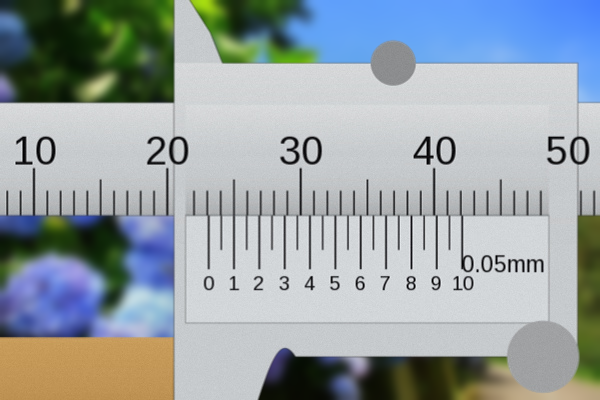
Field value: 23.1 mm
